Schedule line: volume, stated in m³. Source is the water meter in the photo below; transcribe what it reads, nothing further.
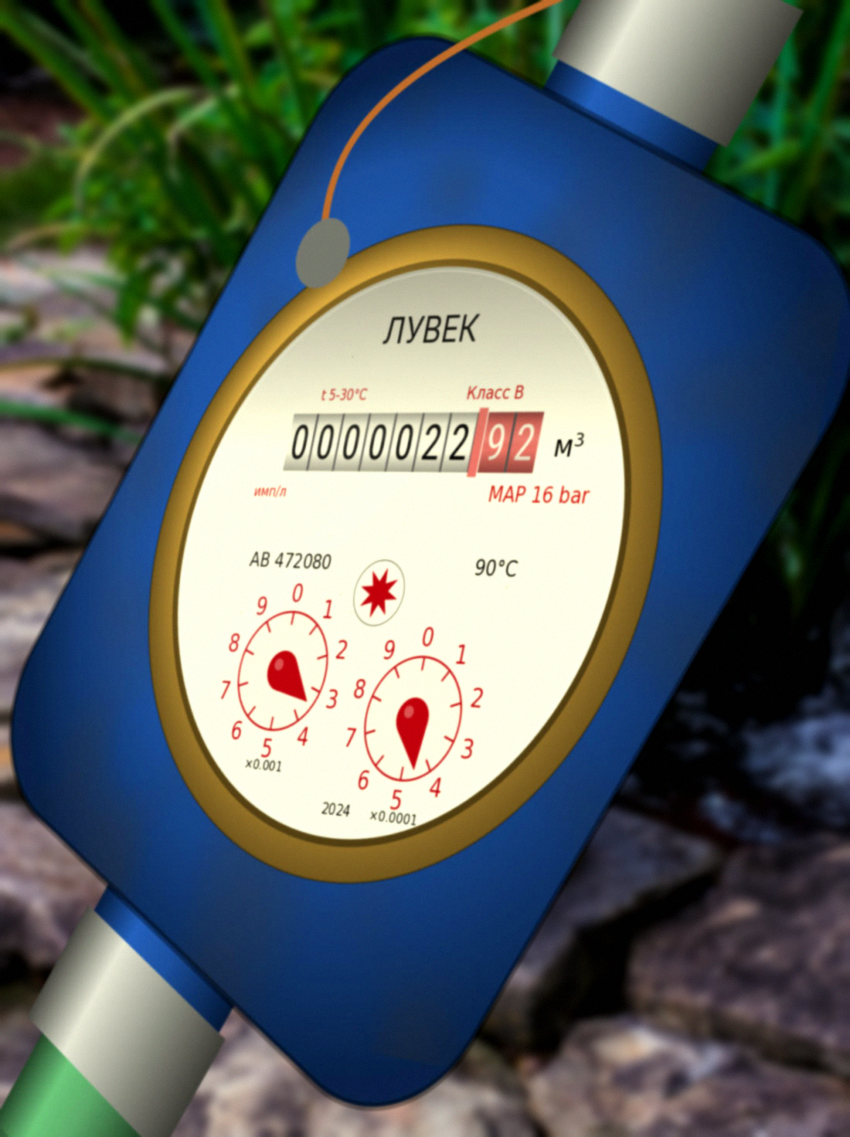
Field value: 22.9234 m³
